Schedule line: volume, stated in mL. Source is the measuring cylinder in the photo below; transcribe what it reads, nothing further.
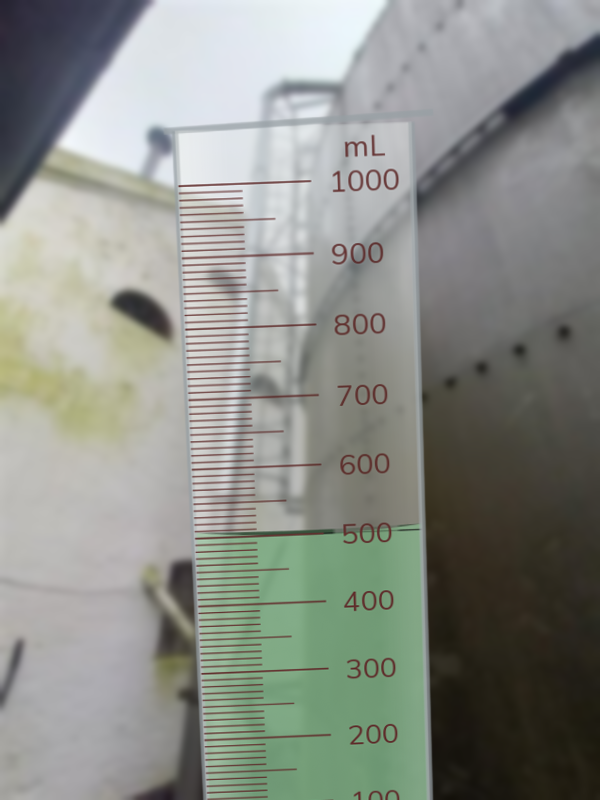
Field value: 500 mL
